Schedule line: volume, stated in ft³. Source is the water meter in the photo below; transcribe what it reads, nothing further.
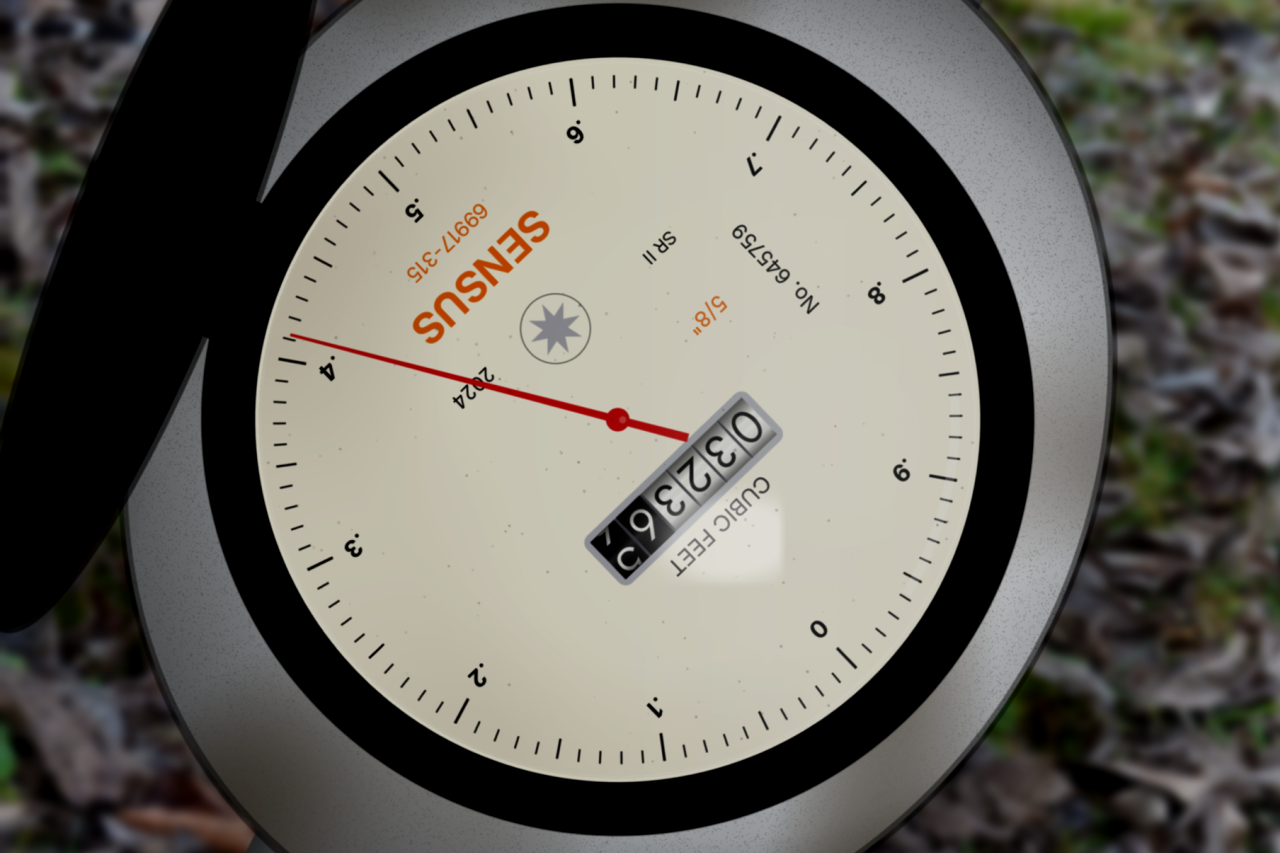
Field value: 32365.41 ft³
